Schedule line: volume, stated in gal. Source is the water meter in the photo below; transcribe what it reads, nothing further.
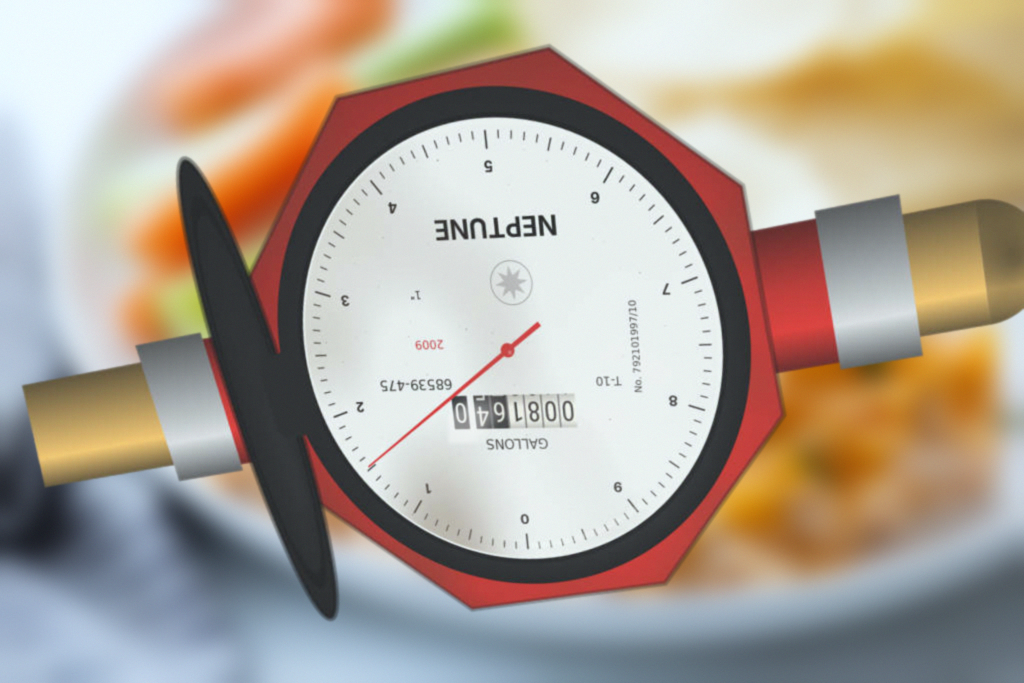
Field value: 81641.5 gal
